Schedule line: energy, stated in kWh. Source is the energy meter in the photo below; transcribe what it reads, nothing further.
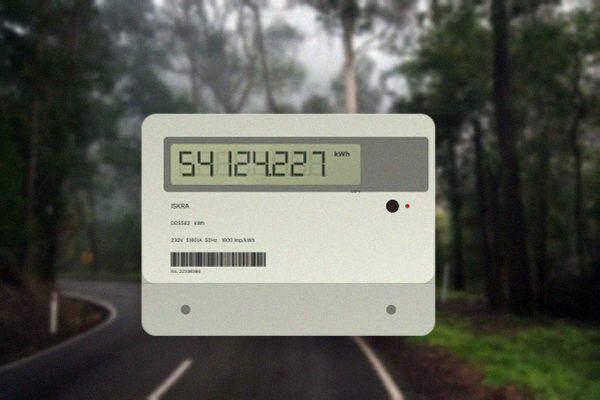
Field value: 54124.227 kWh
